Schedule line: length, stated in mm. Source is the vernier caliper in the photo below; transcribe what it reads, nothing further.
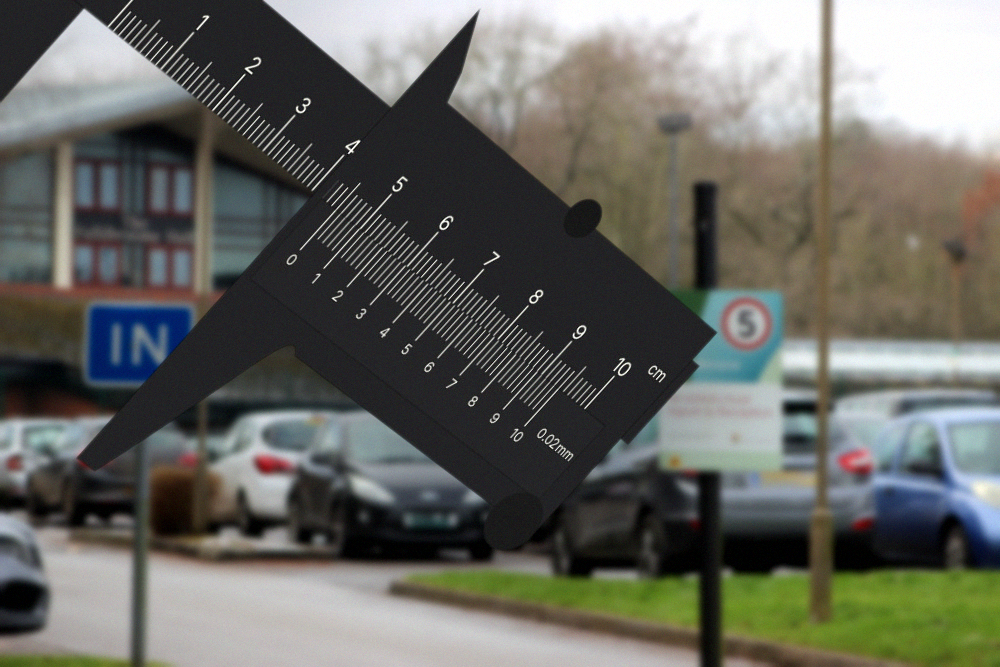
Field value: 45.0 mm
